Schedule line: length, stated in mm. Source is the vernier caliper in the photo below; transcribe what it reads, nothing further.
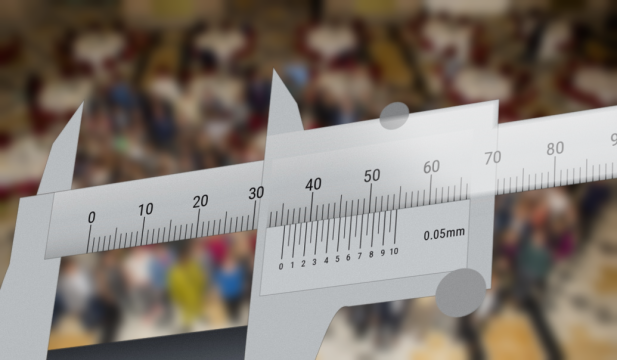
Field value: 35.6 mm
